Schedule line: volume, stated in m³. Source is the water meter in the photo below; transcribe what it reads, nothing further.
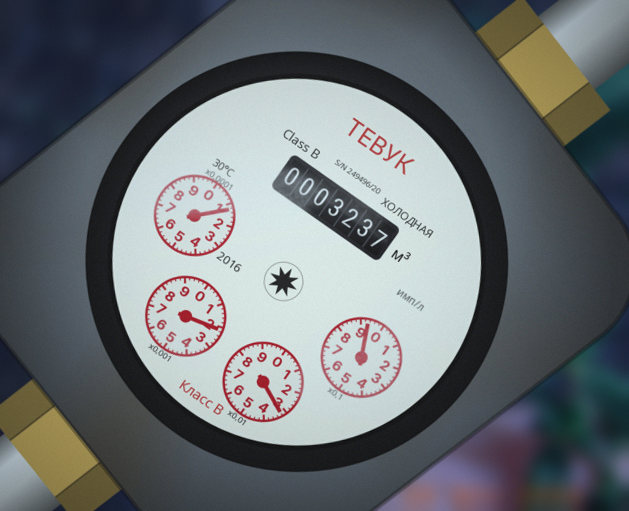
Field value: 3236.9321 m³
